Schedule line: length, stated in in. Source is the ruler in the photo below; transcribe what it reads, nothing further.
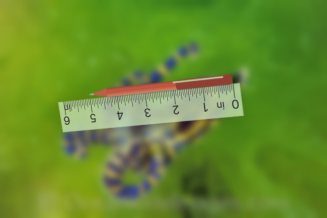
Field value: 5 in
